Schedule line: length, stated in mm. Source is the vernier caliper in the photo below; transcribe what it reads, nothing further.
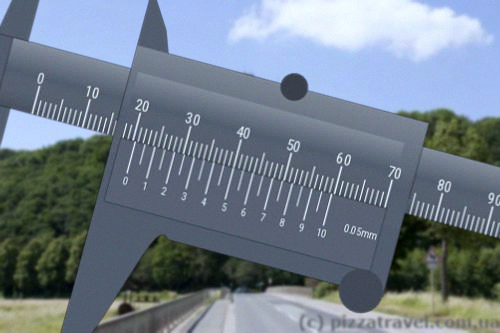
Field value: 20.5 mm
